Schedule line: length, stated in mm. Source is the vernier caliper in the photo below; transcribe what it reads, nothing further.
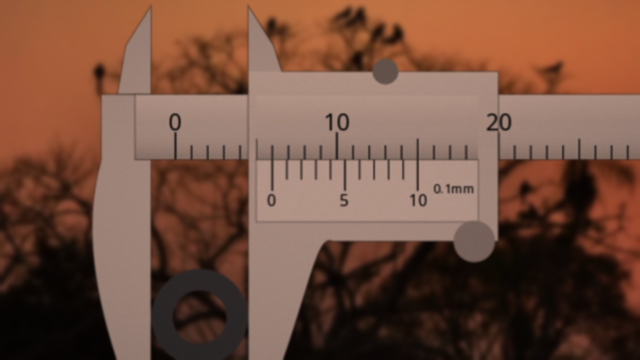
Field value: 6.0 mm
